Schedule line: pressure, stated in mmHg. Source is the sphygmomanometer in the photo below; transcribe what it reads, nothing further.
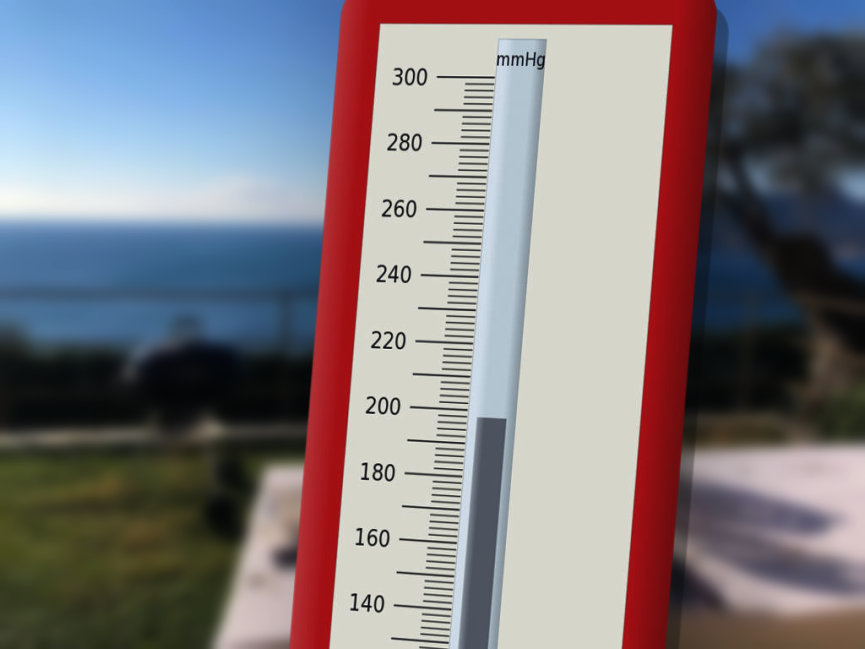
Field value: 198 mmHg
